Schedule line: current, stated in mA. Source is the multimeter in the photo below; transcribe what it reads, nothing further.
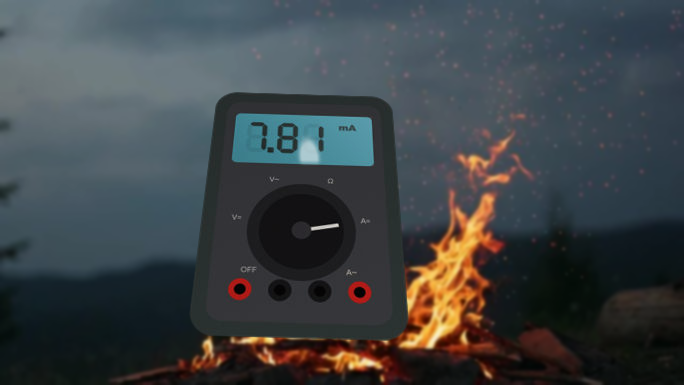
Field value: 7.81 mA
